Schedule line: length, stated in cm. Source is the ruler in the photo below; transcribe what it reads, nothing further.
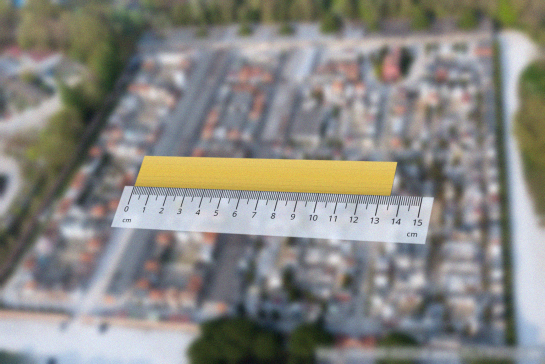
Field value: 13.5 cm
